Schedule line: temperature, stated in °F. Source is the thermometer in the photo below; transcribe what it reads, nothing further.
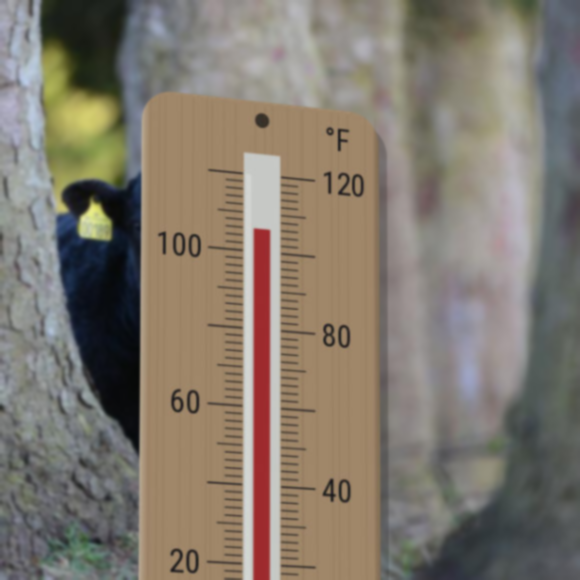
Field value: 106 °F
